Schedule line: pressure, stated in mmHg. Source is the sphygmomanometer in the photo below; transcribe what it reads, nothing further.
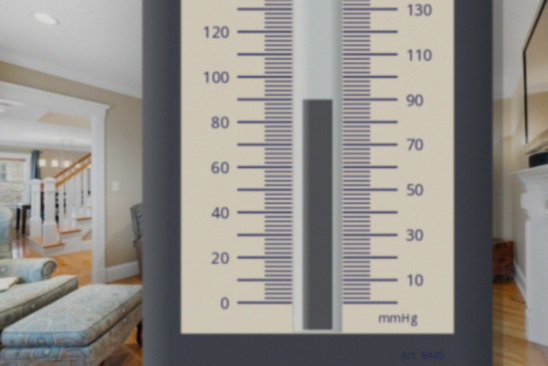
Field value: 90 mmHg
